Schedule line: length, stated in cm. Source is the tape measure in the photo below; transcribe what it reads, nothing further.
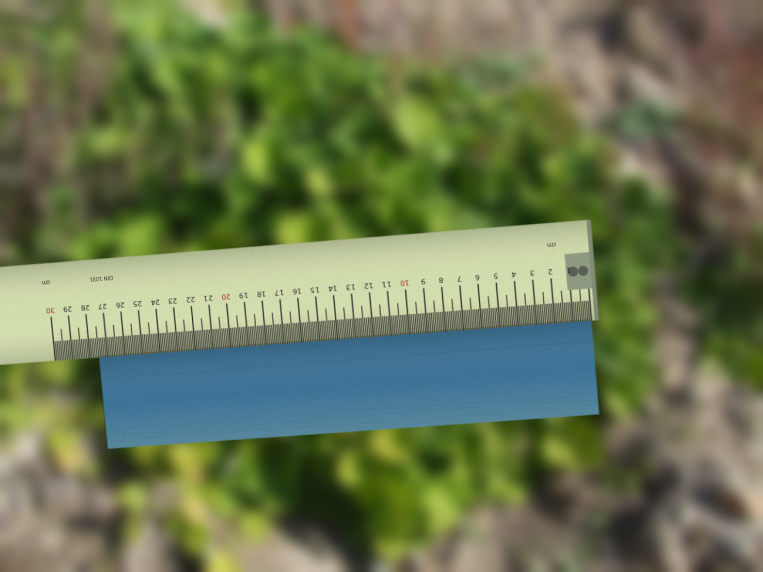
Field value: 27.5 cm
